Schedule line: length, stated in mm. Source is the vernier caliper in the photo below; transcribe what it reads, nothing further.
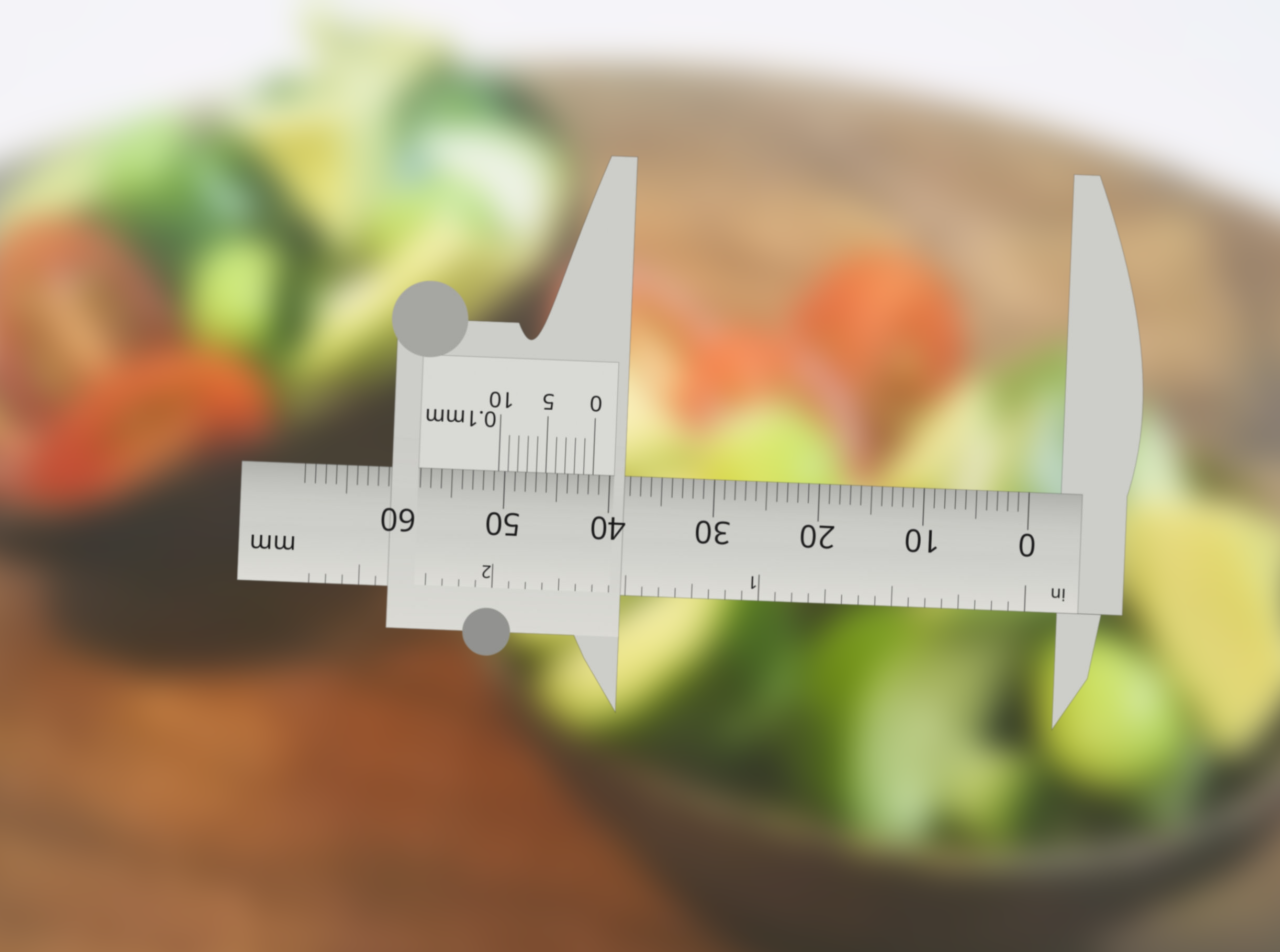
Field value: 41.6 mm
